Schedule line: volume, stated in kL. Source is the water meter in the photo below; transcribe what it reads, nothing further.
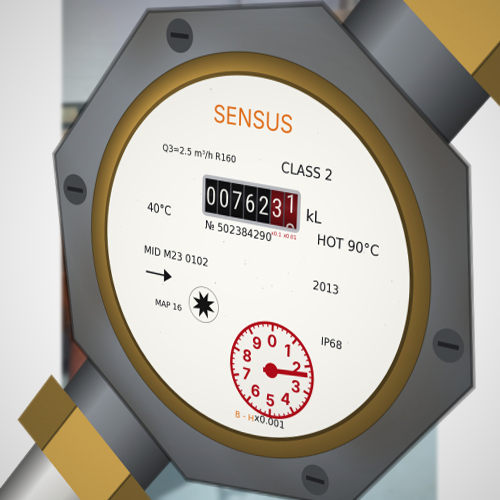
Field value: 762.312 kL
